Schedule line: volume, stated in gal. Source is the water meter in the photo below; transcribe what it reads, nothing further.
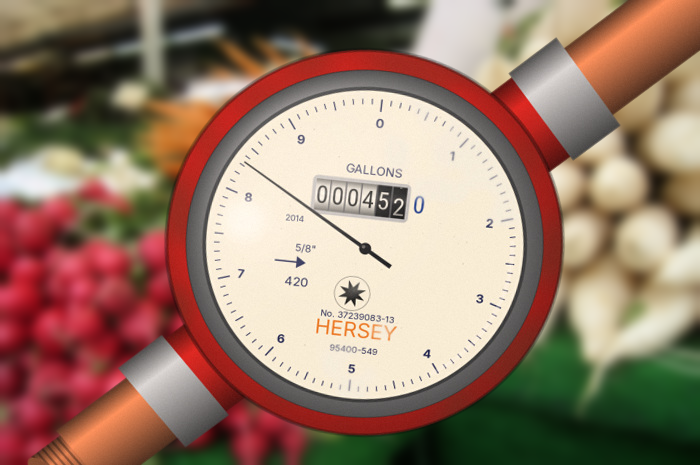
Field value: 4518.3 gal
